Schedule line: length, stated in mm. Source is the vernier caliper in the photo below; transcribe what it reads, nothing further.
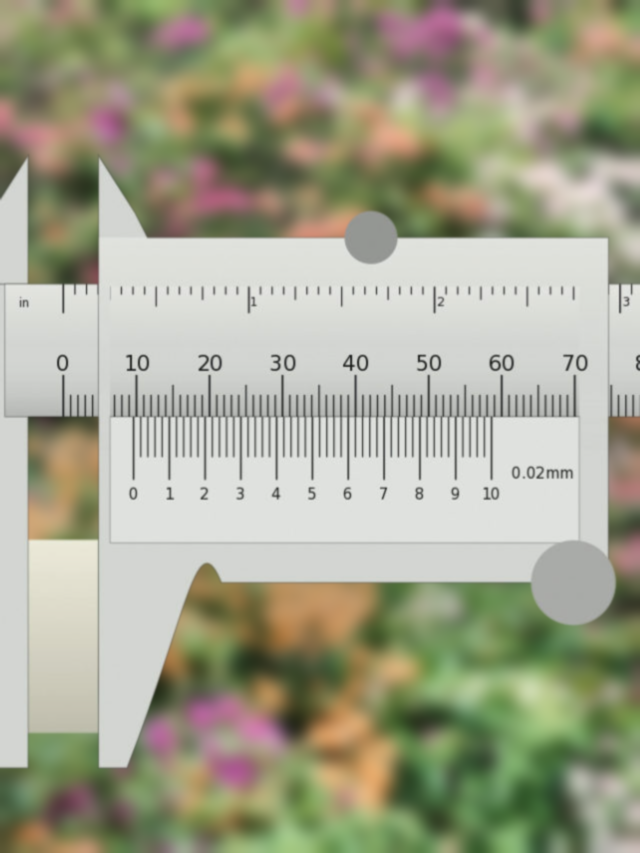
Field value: 9.6 mm
